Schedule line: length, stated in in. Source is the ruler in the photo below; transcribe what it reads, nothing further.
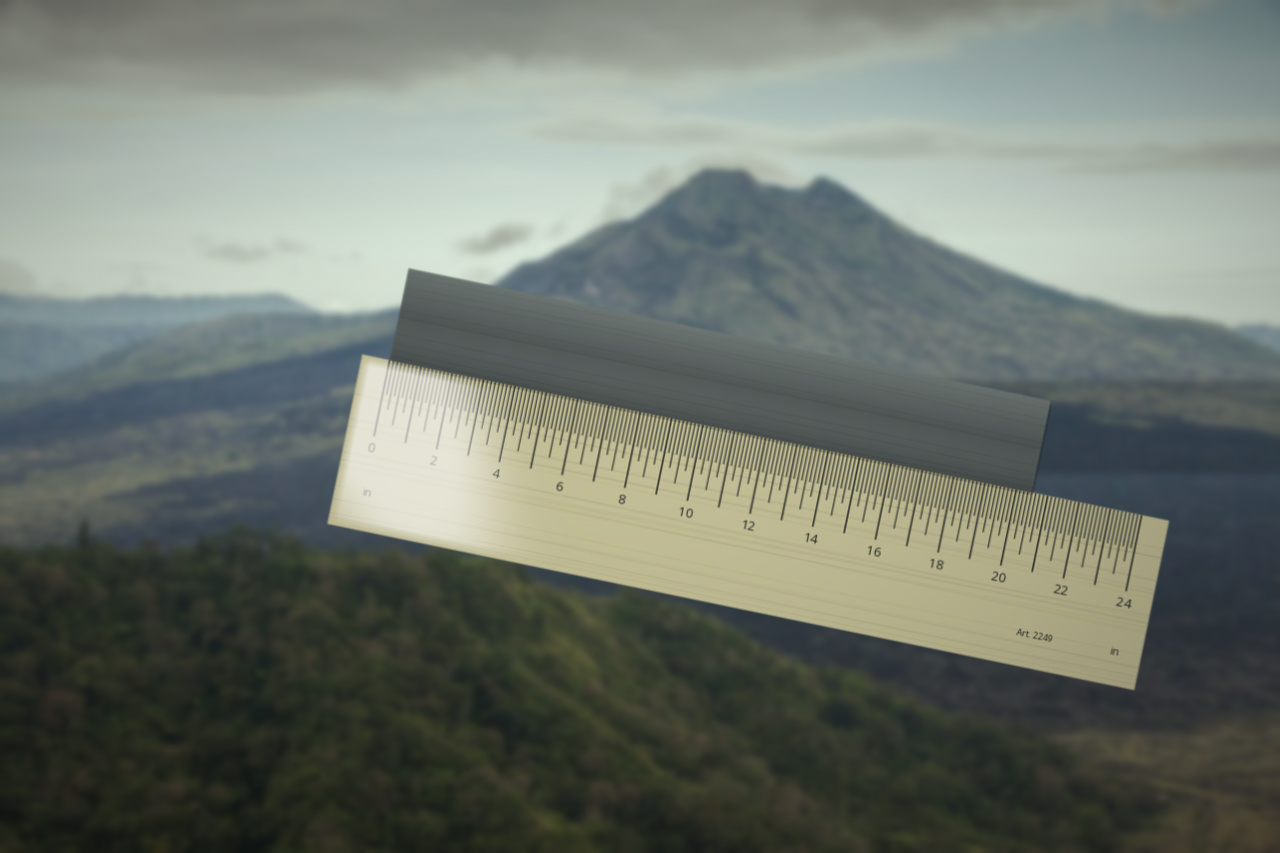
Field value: 20.5 in
